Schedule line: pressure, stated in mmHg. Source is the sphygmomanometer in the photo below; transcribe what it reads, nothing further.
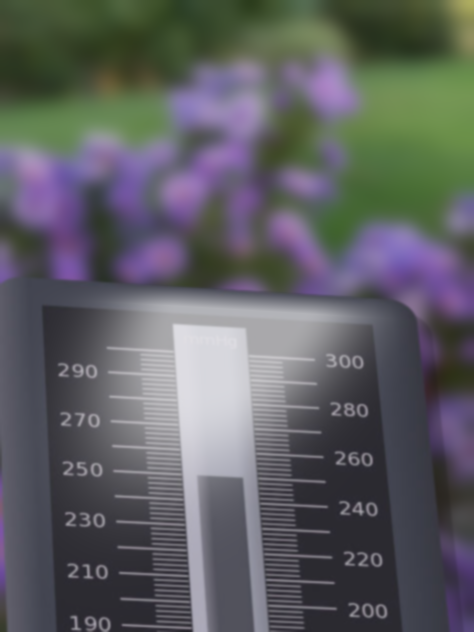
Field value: 250 mmHg
